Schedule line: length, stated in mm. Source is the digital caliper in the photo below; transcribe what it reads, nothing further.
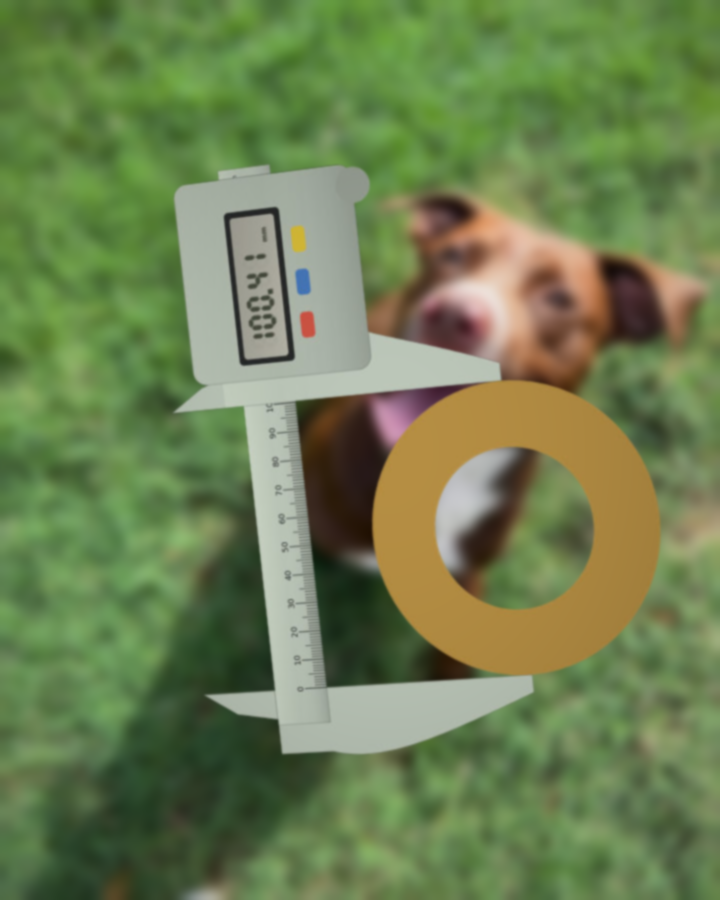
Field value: 100.41 mm
